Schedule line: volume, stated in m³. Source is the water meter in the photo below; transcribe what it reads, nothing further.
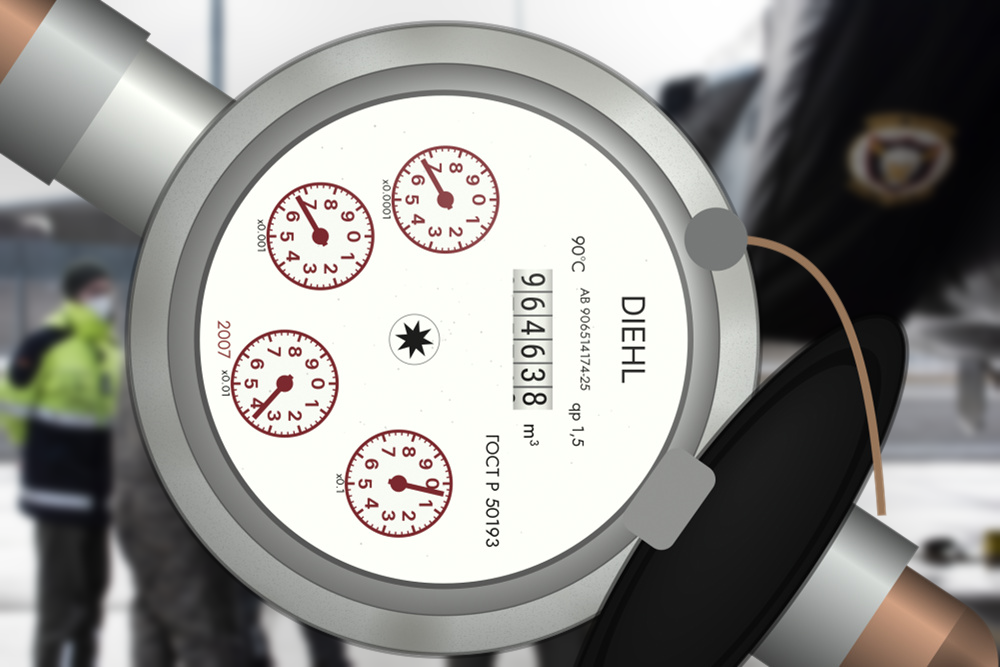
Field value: 964638.0366 m³
